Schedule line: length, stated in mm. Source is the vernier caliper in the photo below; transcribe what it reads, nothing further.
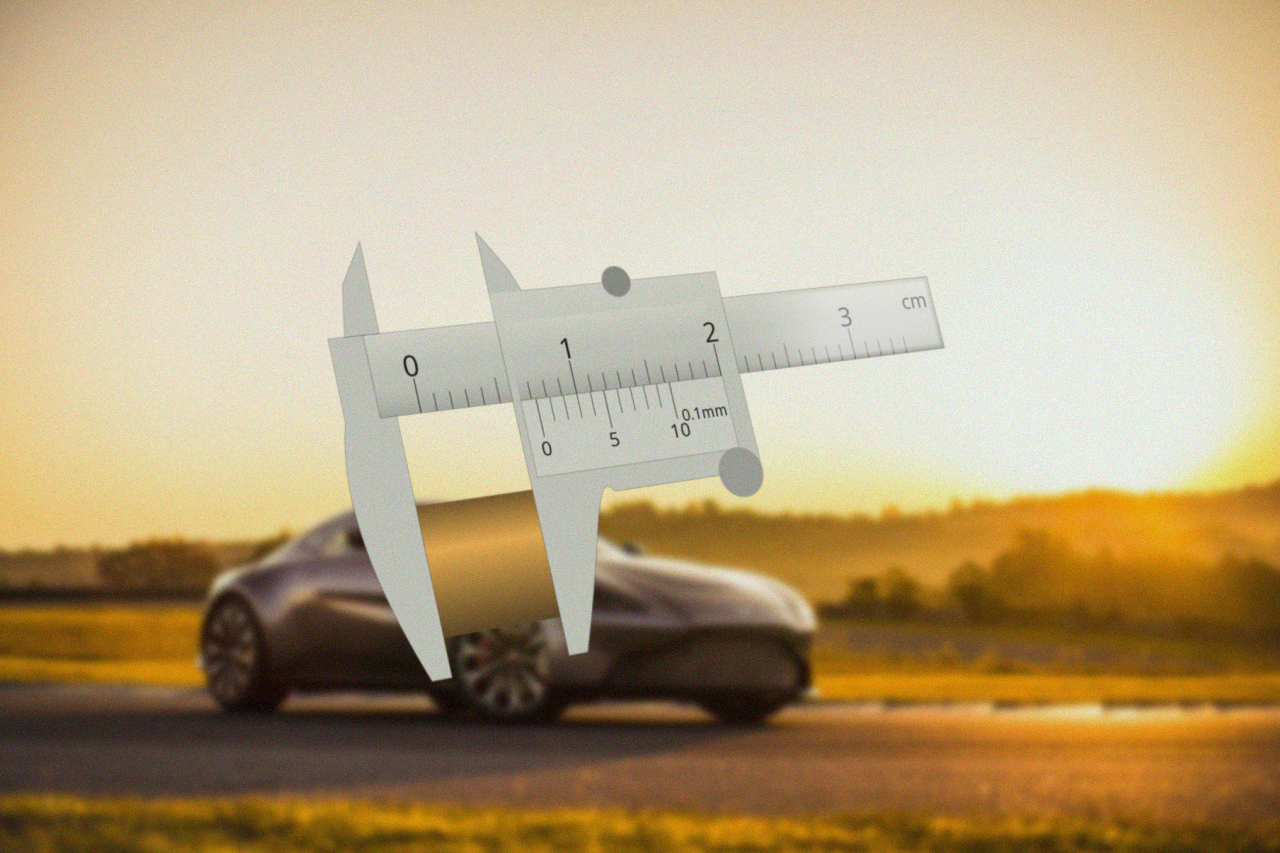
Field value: 7.3 mm
